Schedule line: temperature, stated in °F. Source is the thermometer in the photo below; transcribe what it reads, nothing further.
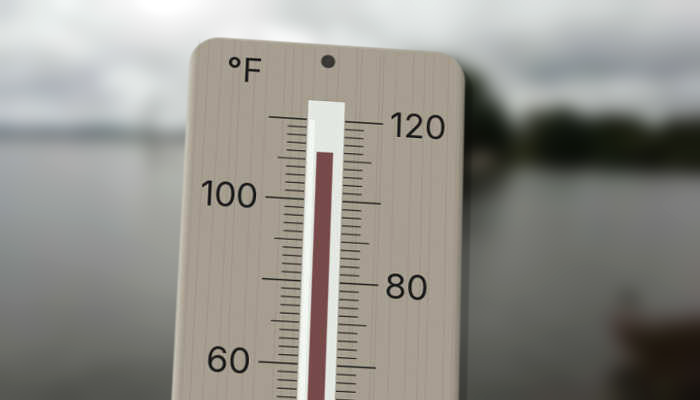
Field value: 112 °F
